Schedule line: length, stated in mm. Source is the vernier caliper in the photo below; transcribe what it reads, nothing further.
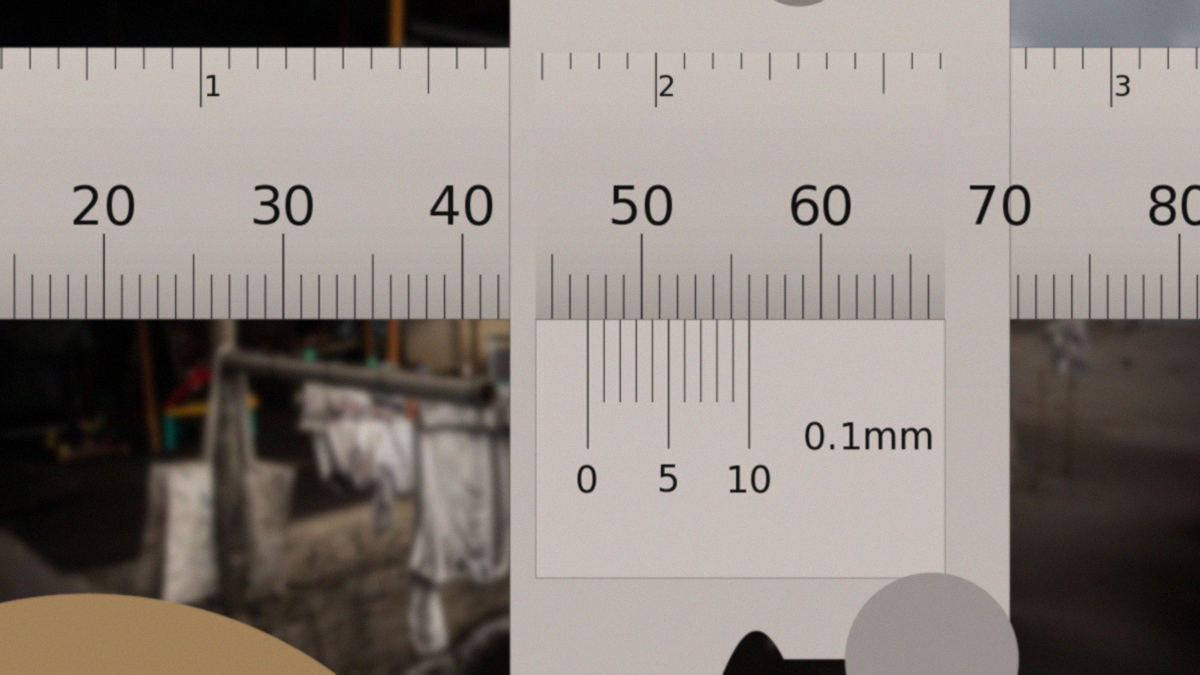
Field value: 47.0 mm
